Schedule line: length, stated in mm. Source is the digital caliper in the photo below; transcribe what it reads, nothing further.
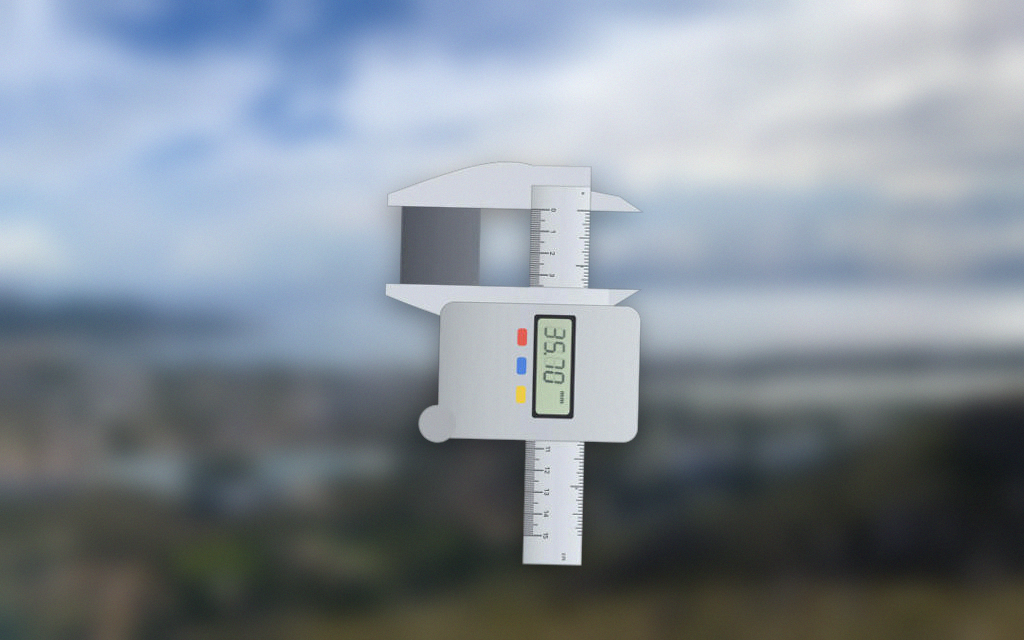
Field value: 35.70 mm
